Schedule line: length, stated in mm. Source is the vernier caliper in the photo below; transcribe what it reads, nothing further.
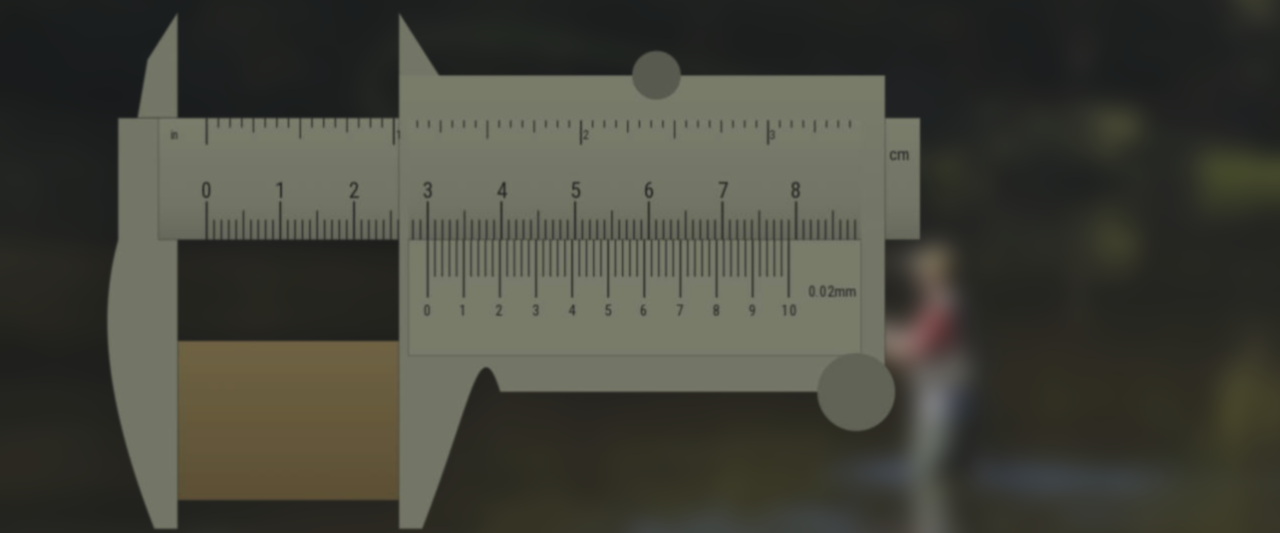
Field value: 30.0 mm
